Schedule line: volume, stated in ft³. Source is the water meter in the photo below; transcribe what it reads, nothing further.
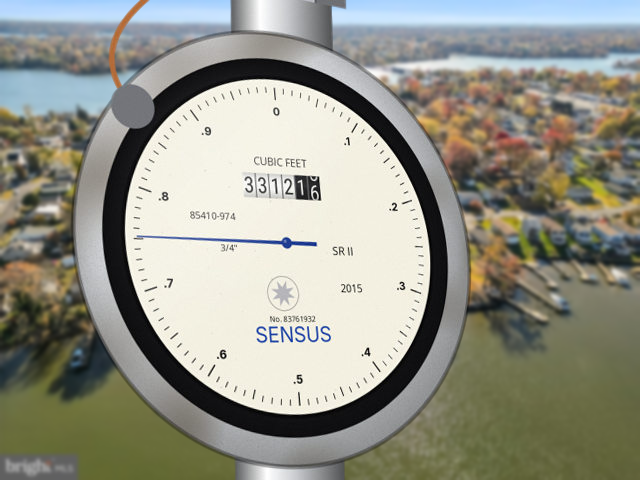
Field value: 331215.75 ft³
